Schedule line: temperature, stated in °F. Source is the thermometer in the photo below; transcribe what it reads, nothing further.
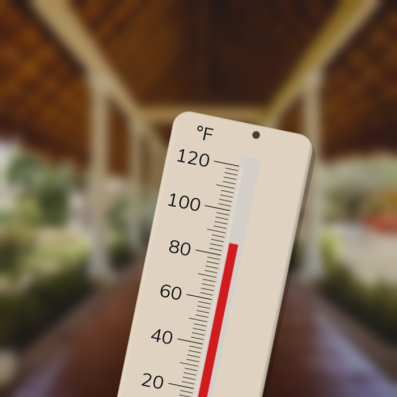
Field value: 86 °F
